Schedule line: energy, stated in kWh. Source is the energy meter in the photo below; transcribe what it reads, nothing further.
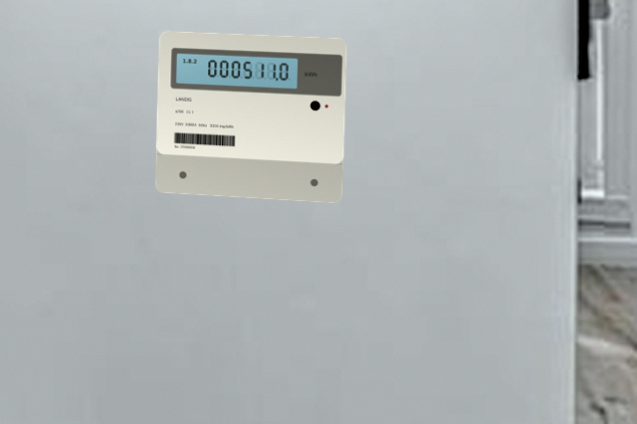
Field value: 511.0 kWh
